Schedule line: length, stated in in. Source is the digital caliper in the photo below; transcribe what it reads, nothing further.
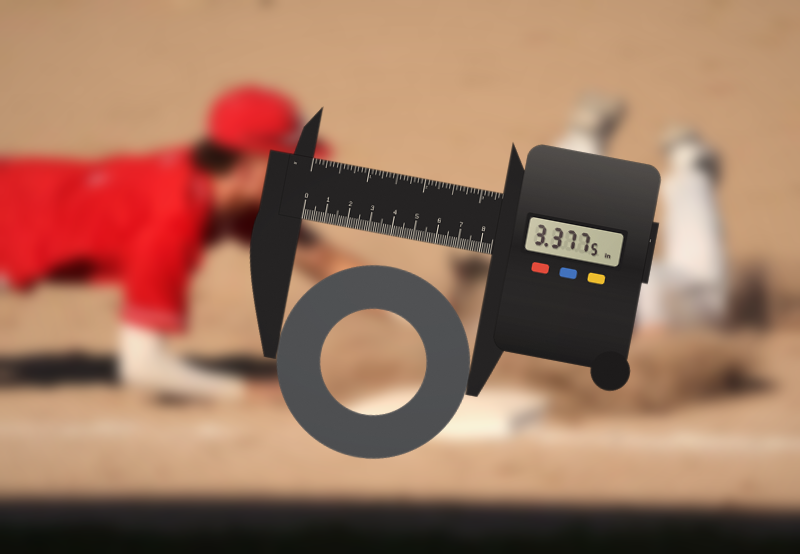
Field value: 3.3775 in
